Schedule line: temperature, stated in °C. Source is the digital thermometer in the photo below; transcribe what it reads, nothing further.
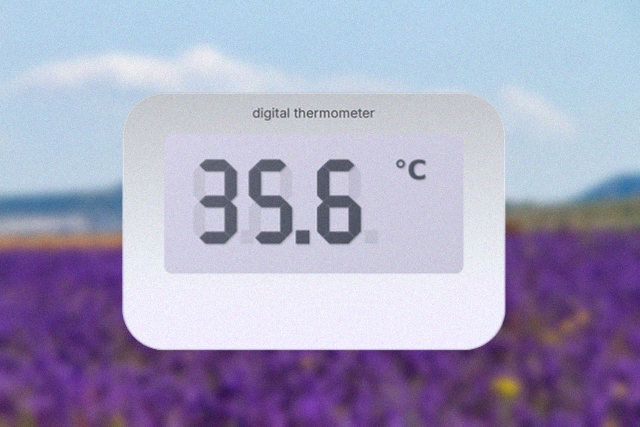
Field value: 35.6 °C
